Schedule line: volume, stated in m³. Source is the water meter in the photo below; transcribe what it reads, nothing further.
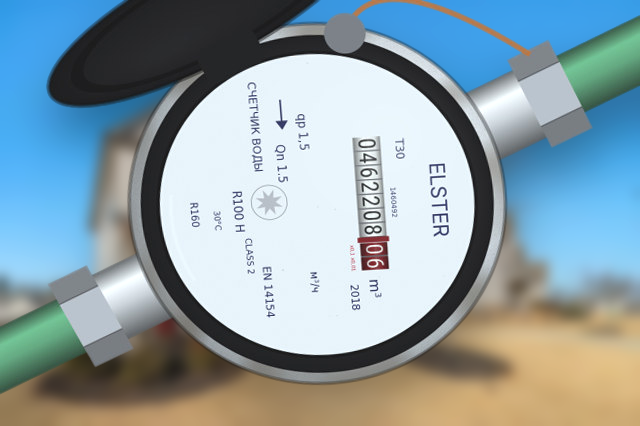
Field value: 462208.06 m³
